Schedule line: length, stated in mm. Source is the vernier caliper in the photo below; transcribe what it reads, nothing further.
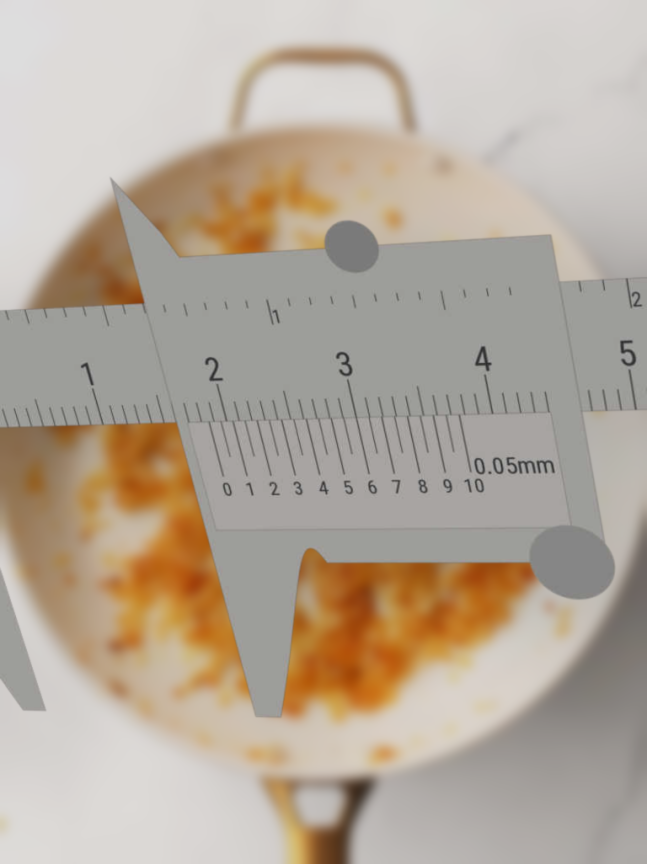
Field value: 18.6 mm
